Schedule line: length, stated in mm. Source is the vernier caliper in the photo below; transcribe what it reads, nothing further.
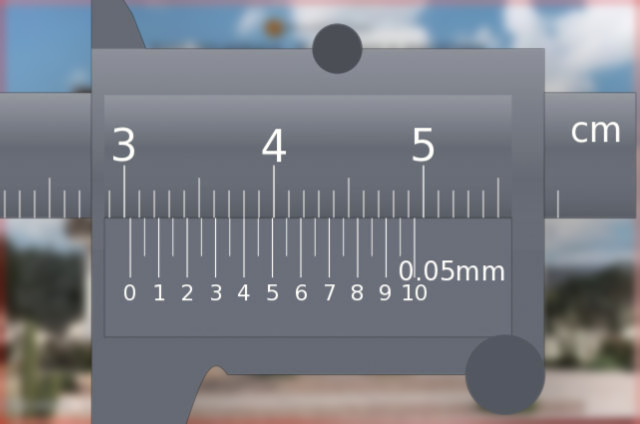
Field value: 30.4 mm
